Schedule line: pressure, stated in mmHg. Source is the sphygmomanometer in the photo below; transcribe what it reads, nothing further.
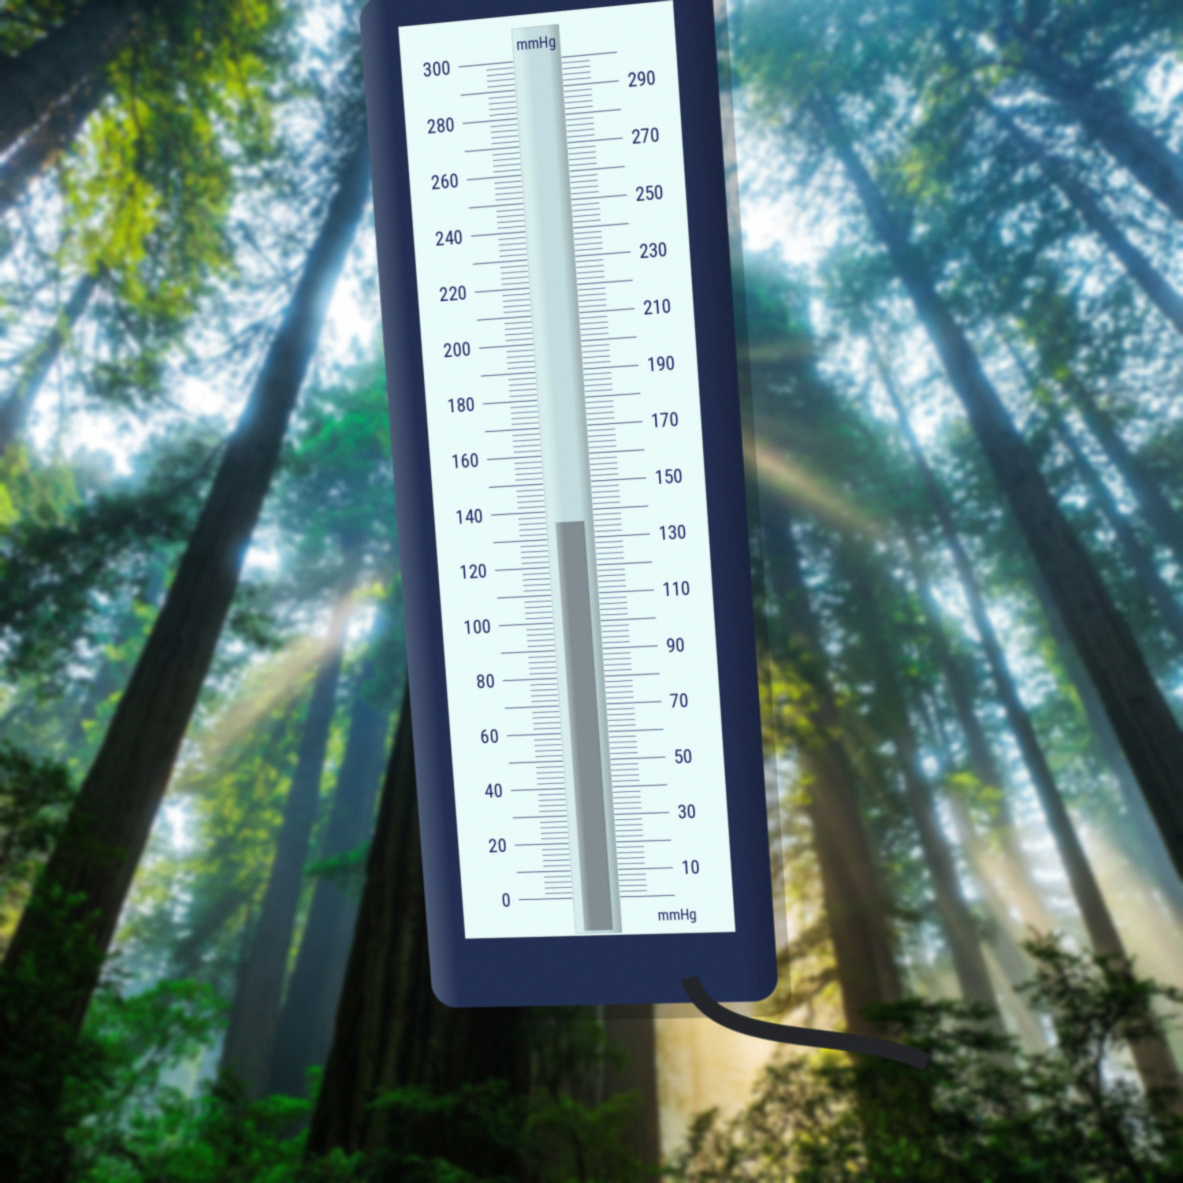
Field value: 136 mmHg
